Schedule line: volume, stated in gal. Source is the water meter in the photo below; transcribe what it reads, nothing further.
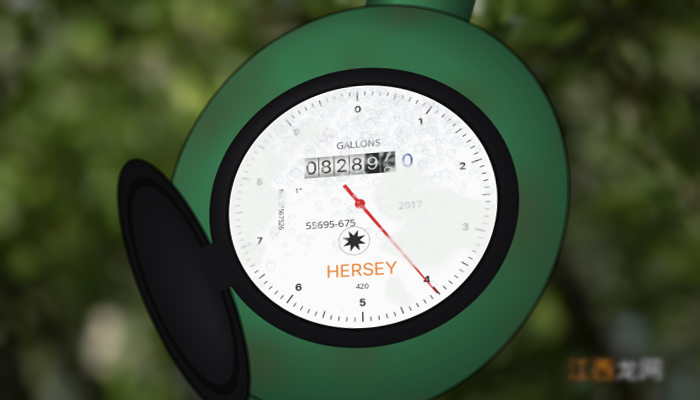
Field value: 828974.0 gal
